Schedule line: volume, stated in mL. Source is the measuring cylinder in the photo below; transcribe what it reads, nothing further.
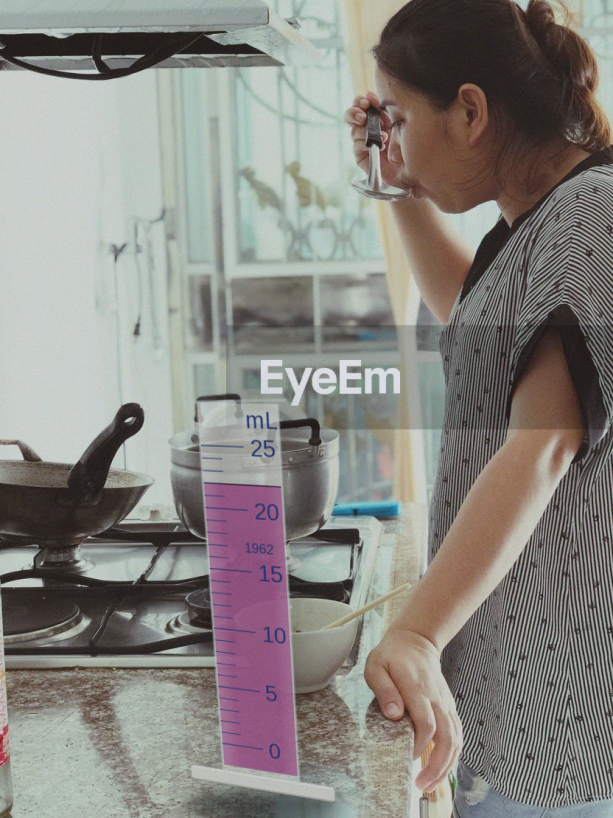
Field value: 22 mL
